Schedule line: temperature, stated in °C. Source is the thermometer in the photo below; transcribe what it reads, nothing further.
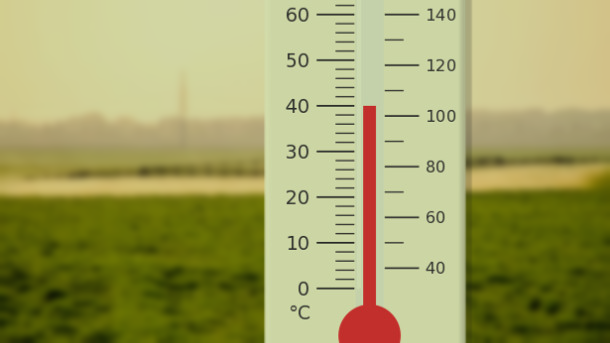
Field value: 40 °C
